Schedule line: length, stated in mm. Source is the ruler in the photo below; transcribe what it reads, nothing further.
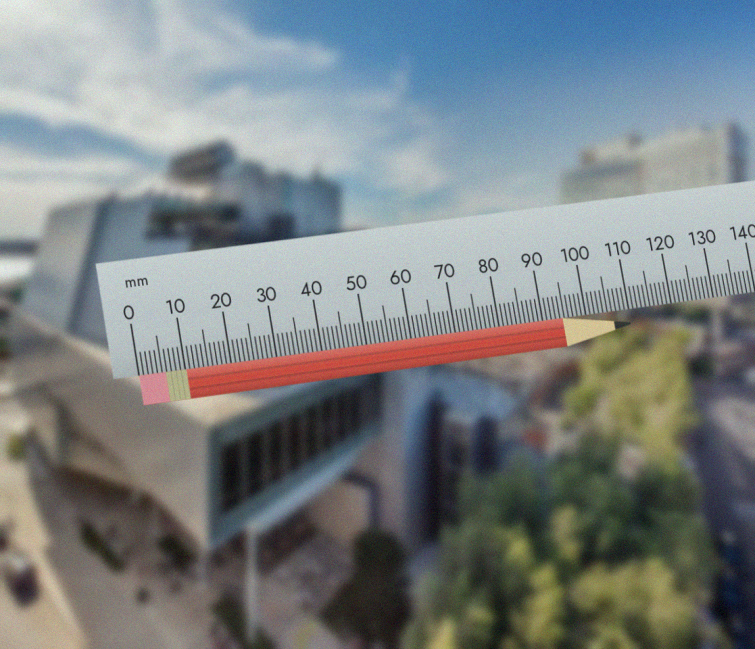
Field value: 110 mm
